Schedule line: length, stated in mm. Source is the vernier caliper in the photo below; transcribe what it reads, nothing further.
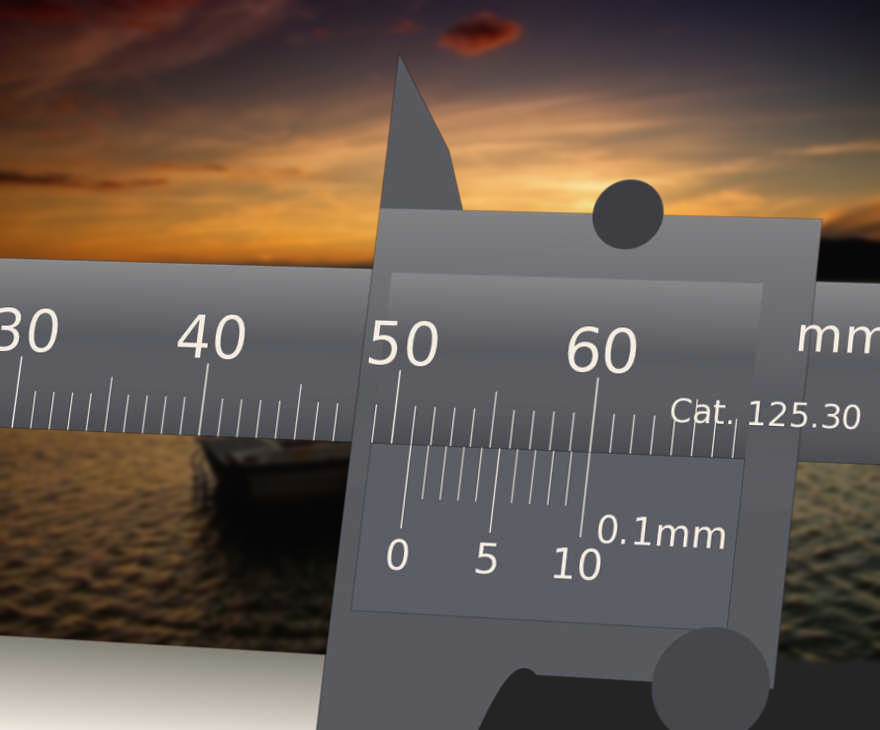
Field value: 51.0 mm
